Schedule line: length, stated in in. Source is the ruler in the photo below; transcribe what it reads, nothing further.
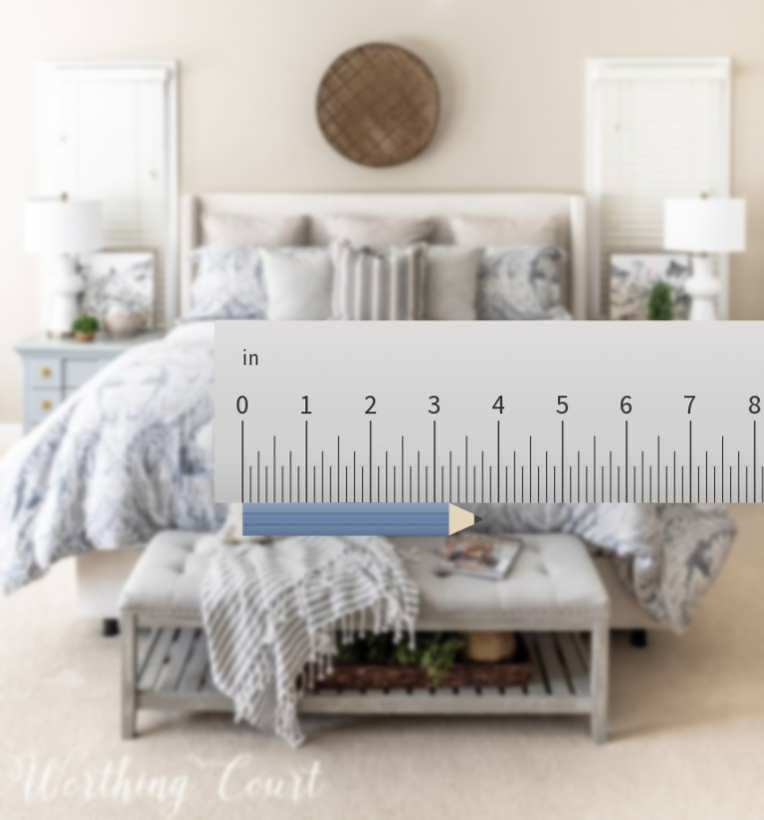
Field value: 3.75 in
